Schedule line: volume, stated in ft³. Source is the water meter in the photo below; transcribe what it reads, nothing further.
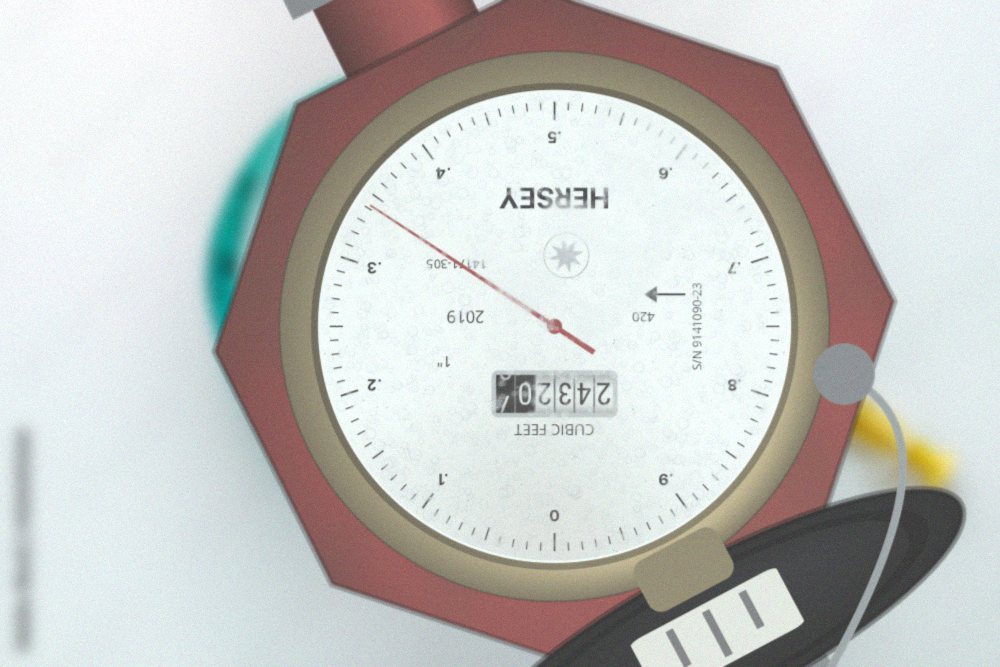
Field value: 243207.34 ft³
